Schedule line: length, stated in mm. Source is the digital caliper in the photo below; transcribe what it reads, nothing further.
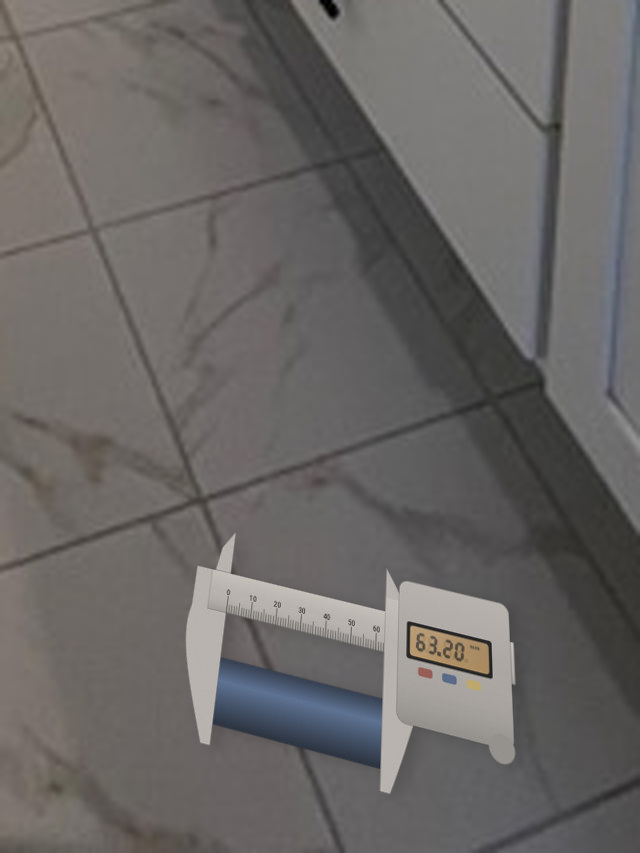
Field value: 63.20 mm
